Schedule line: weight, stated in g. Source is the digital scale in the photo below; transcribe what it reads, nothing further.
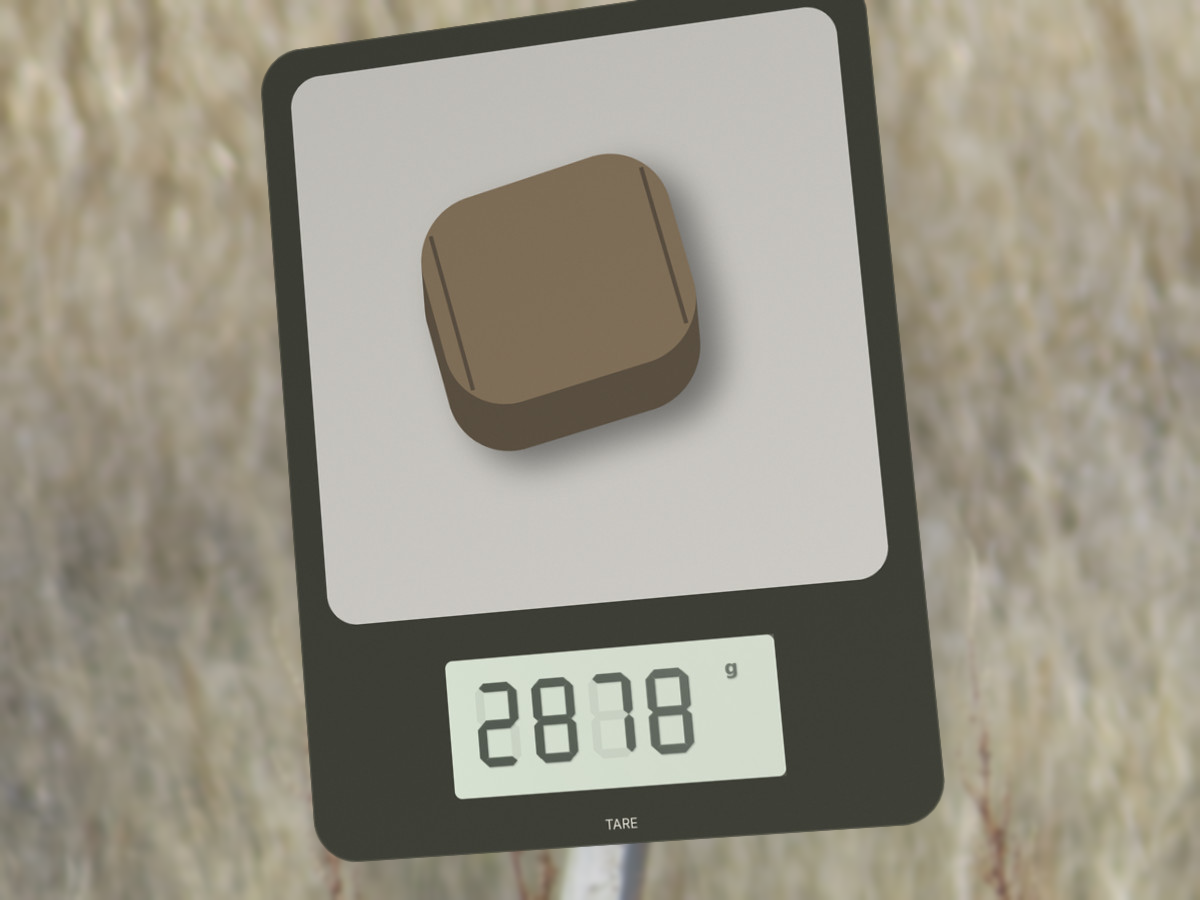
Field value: 2878 g
